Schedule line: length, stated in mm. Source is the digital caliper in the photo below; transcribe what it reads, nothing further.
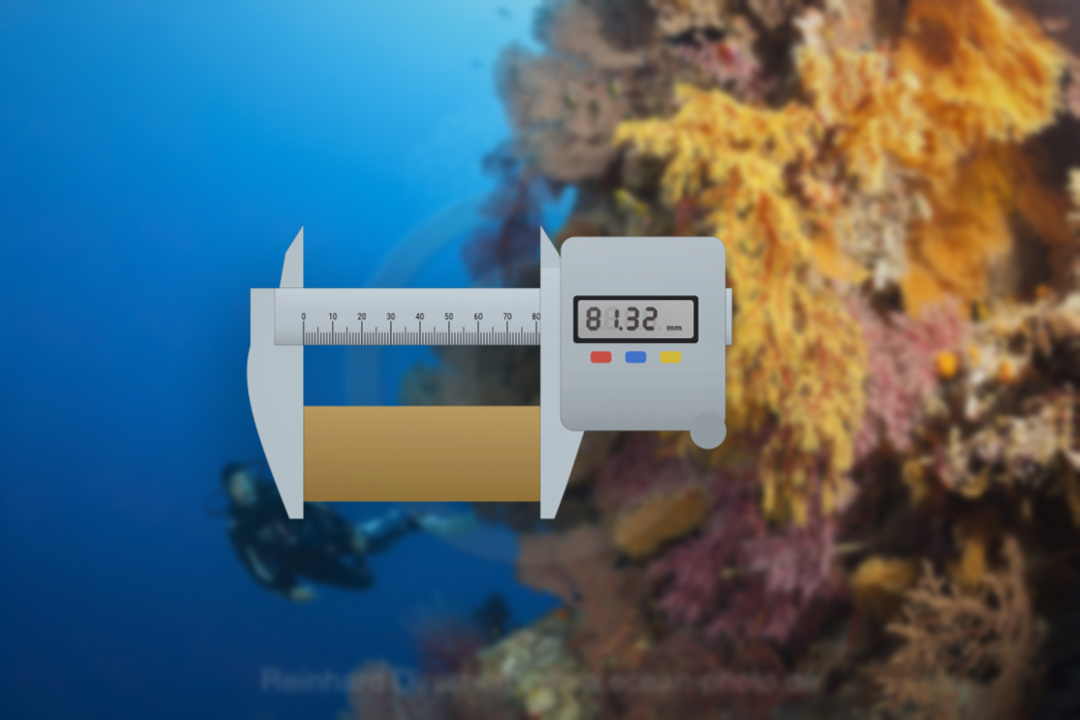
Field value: 81.32 mm
